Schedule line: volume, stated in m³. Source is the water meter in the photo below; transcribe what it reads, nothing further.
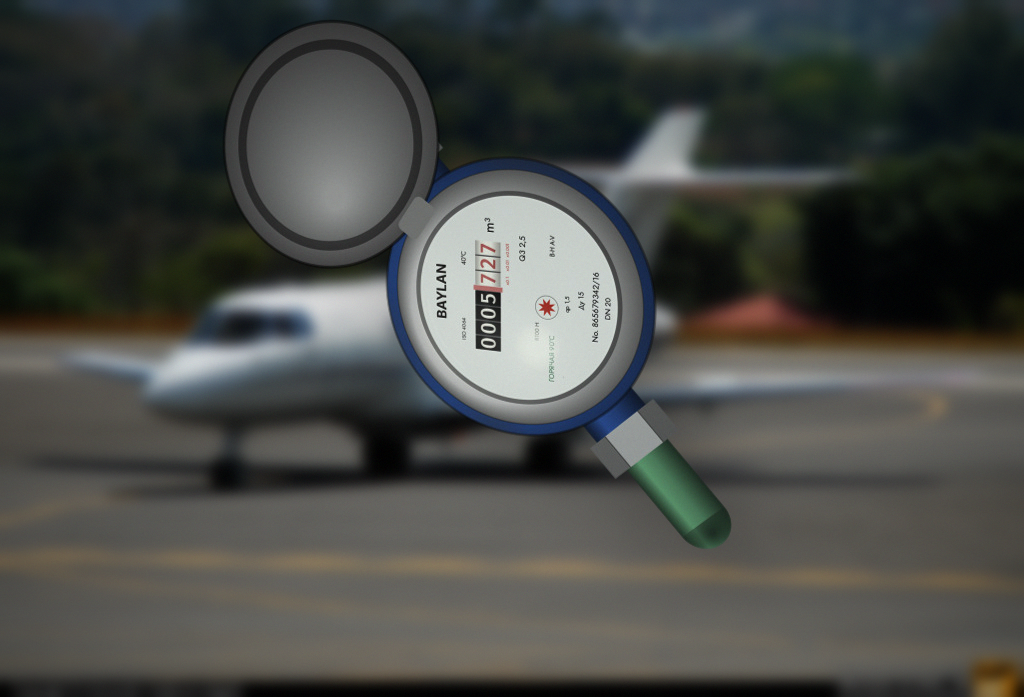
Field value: 5.727 m³
